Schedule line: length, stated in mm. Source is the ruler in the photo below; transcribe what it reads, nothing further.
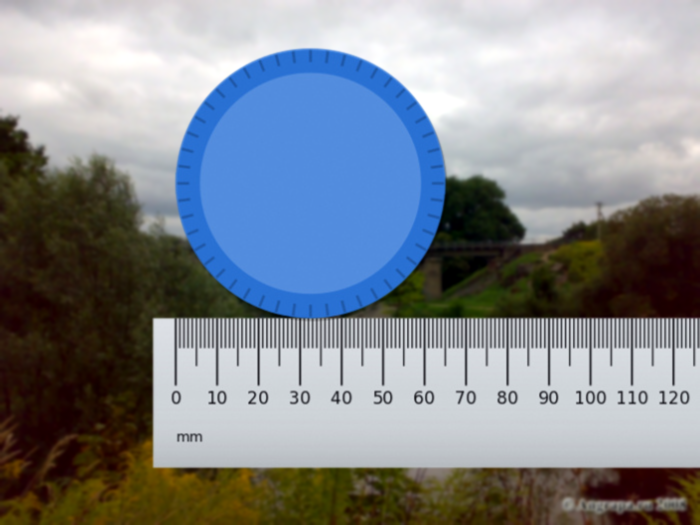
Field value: 65 mm
